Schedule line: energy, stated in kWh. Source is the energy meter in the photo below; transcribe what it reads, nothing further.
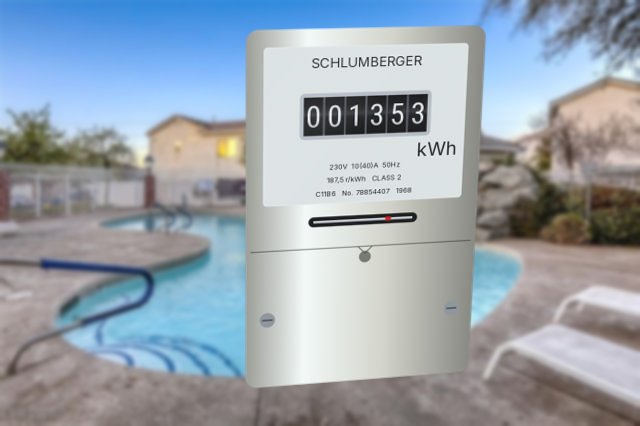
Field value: 1353 kWh
